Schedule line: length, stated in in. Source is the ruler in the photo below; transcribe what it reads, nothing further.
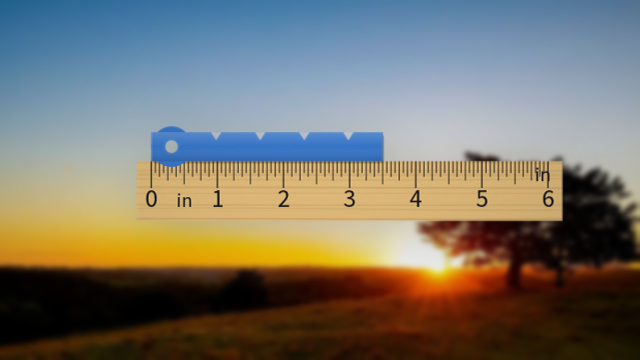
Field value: 3.5 in
